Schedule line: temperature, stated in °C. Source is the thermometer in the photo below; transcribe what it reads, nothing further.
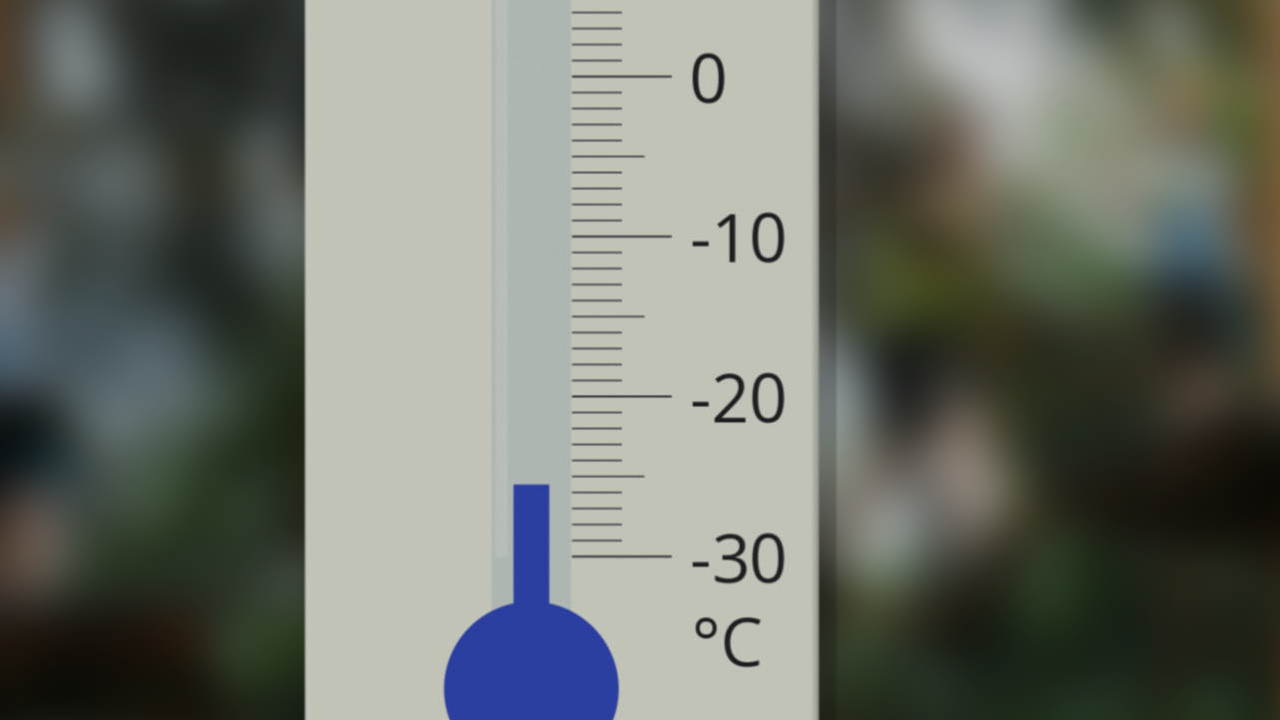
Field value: -25.5 °C
